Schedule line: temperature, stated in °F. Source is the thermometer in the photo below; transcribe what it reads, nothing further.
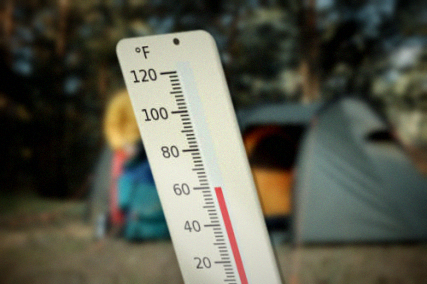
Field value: 60 °F
